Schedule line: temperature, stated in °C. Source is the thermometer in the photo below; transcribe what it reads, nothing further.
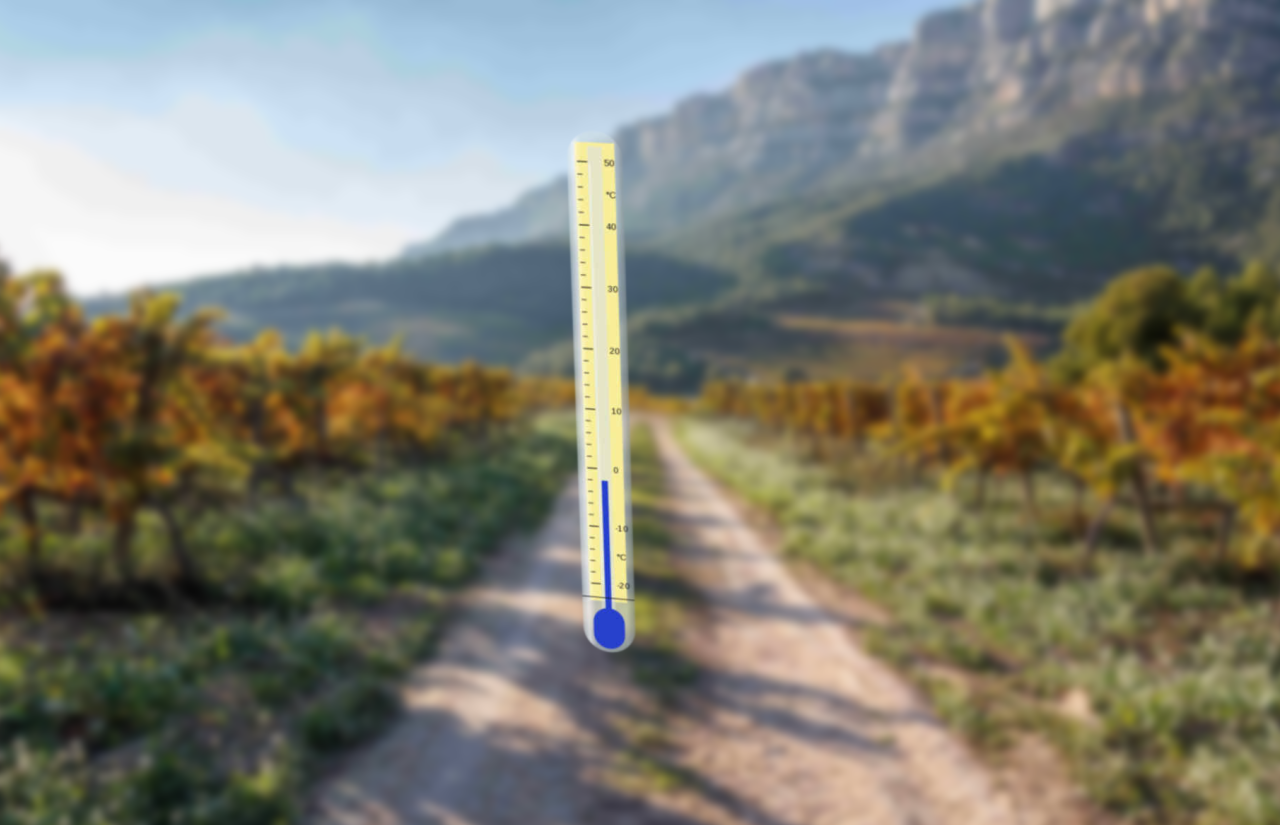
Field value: -2 °C
